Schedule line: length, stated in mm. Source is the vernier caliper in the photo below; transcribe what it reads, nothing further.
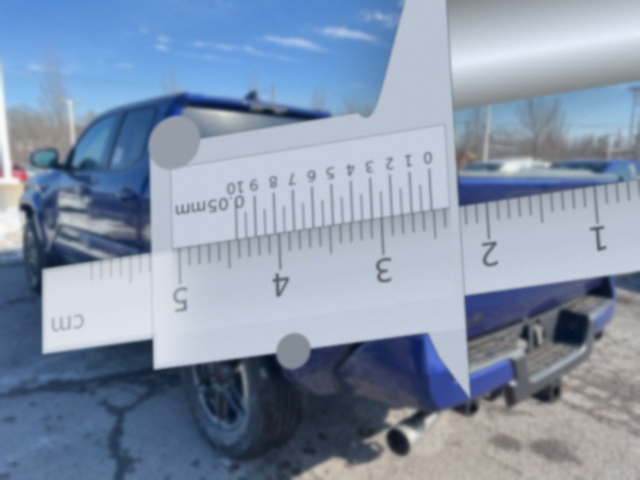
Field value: 25.2 mm
